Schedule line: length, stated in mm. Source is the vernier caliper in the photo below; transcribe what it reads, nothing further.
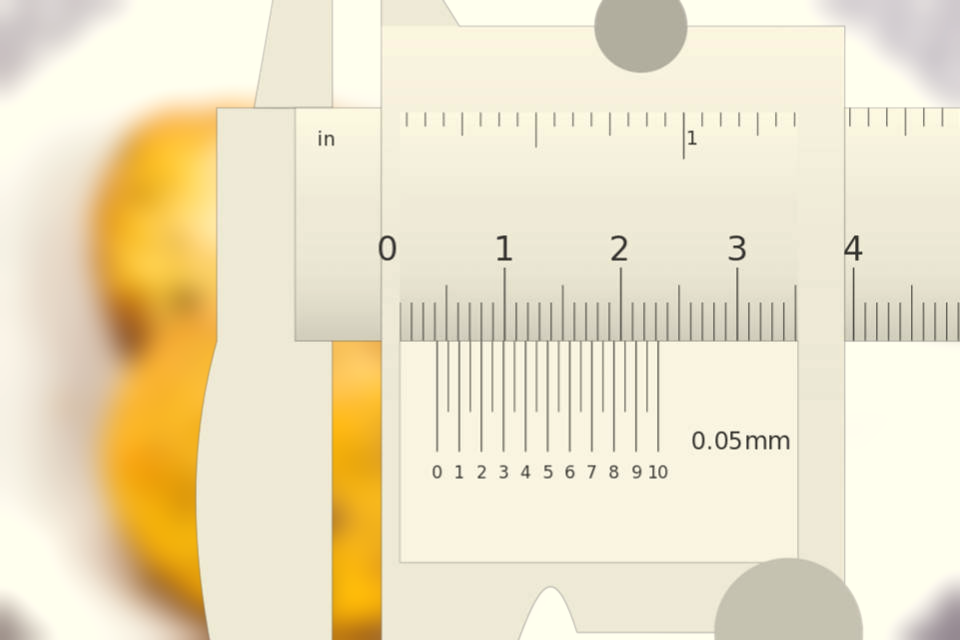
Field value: 4.2 mm
